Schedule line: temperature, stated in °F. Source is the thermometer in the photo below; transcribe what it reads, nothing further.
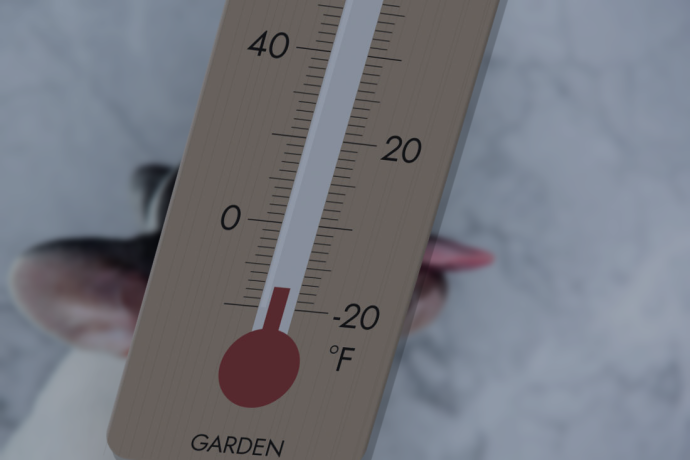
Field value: -15 °F
